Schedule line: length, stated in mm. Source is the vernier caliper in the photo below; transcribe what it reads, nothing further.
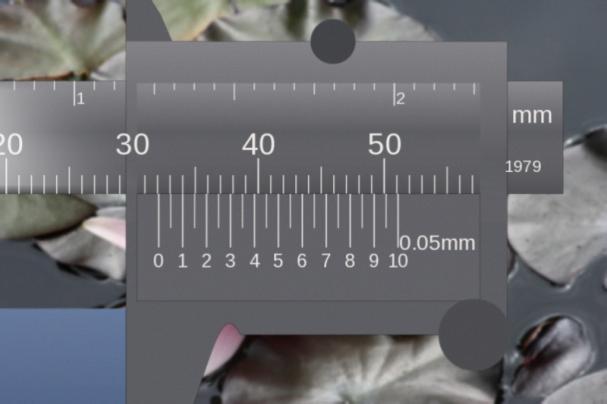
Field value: 32.1 mm
